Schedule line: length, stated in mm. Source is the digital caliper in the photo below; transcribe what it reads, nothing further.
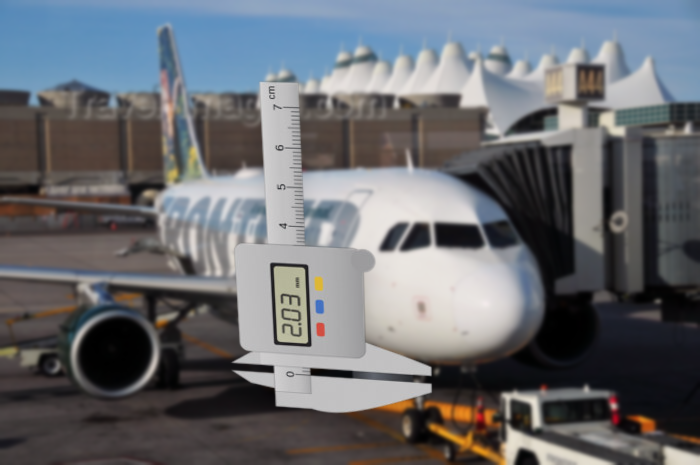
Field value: 2.03 mm
